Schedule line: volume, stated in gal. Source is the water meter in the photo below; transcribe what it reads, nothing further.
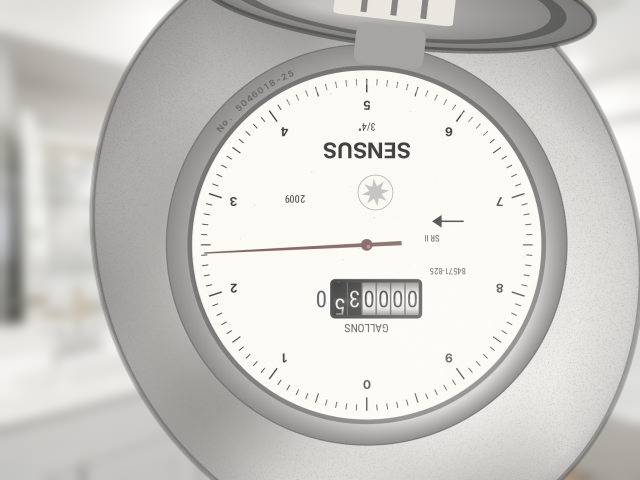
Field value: 352.4 gal
